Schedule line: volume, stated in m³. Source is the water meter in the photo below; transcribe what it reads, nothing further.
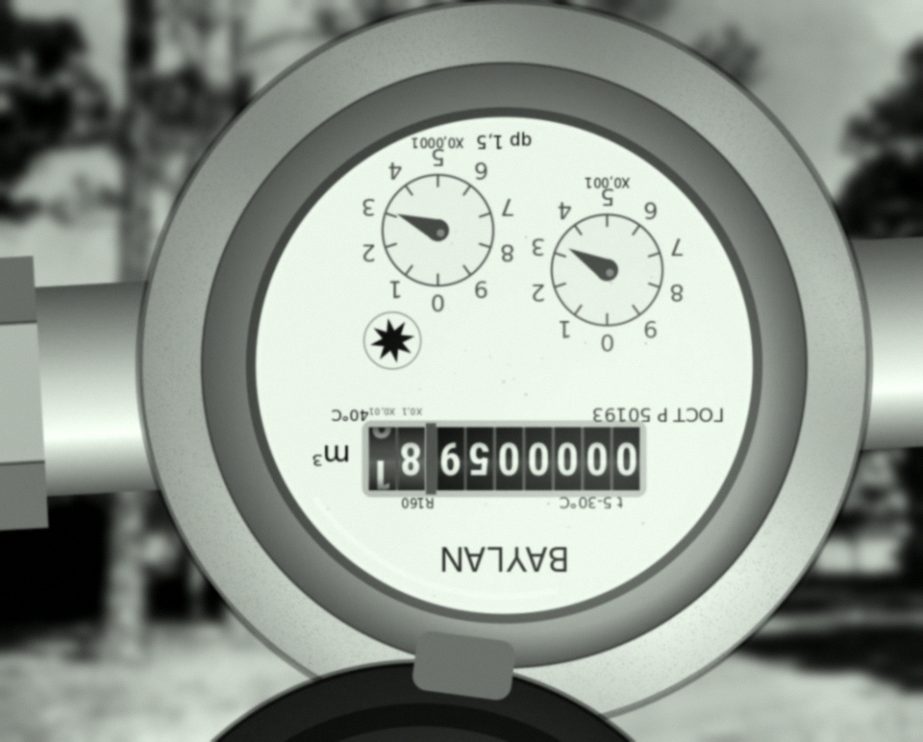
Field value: 59.8133 m³
